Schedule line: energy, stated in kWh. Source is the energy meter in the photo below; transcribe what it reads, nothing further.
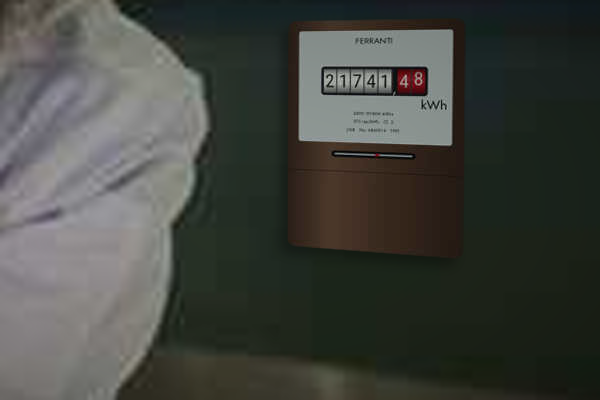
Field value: 21741.48 kWh
